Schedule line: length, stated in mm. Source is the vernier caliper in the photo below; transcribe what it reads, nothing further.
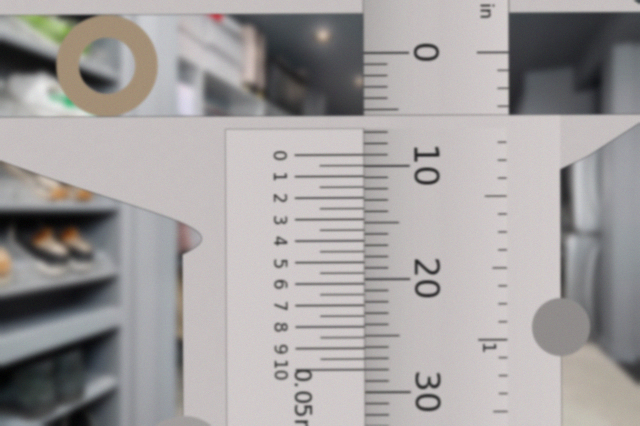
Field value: 9.0 mm
